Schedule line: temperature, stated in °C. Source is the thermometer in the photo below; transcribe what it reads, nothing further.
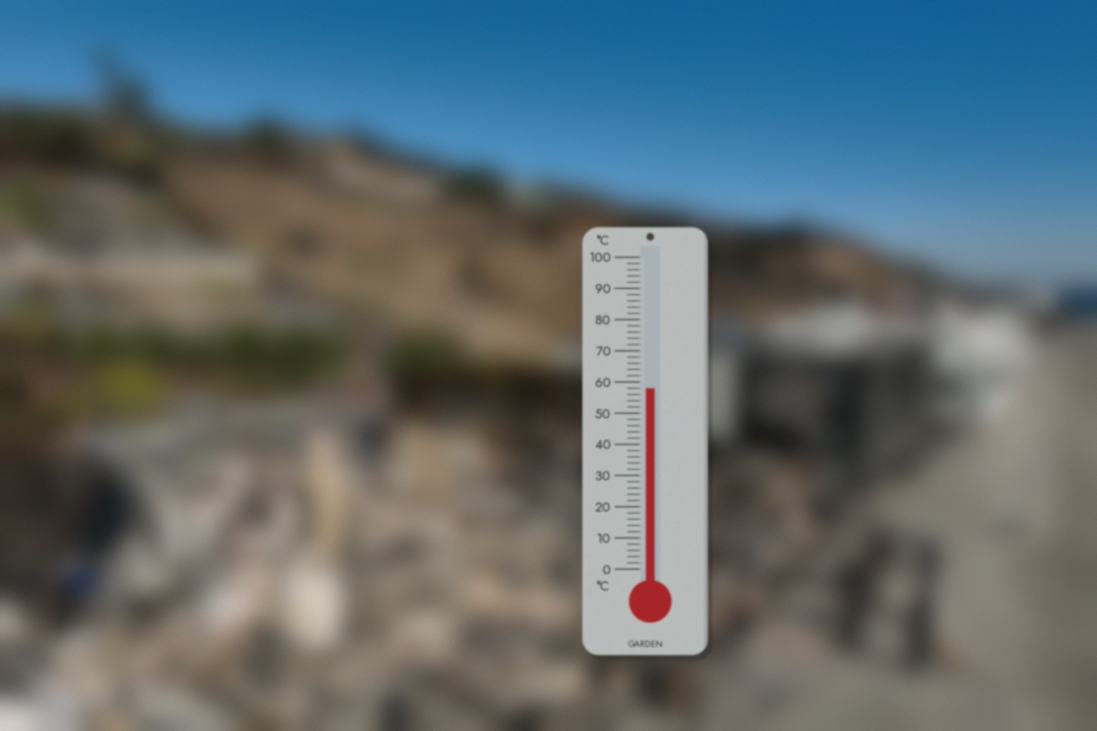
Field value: 58 °C
